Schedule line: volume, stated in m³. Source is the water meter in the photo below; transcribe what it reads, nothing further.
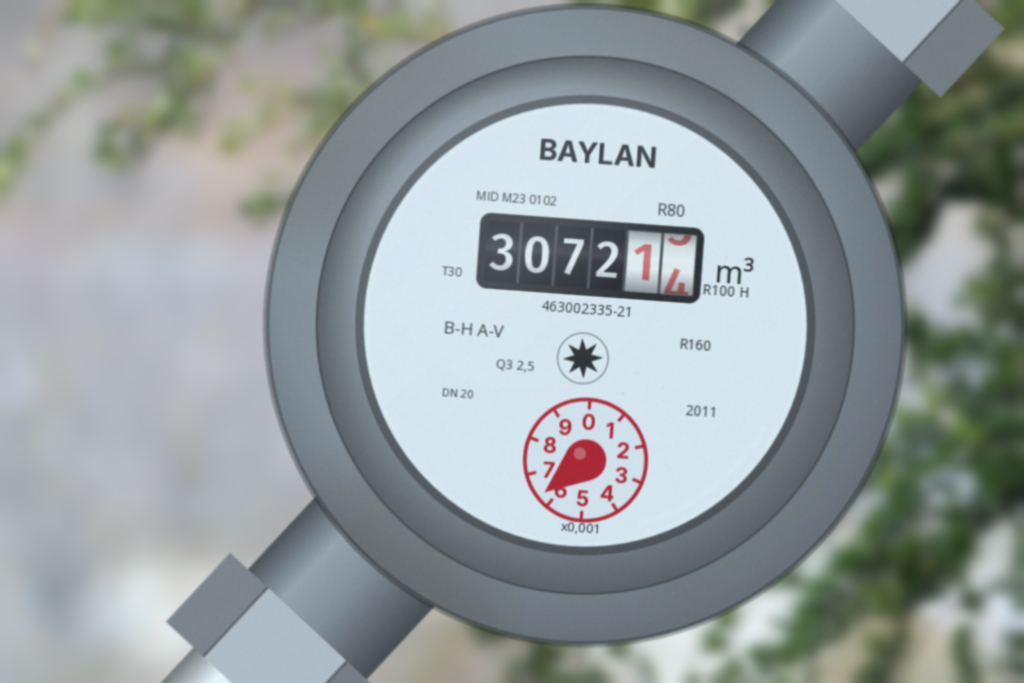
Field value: 3072.136 m³
